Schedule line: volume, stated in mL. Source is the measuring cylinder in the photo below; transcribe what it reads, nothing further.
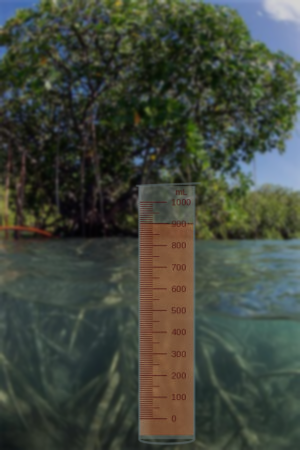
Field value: 900 mL
